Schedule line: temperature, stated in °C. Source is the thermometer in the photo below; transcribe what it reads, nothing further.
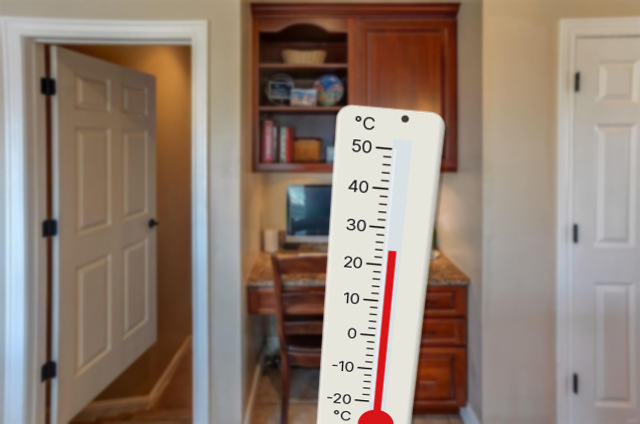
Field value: 24 °C
